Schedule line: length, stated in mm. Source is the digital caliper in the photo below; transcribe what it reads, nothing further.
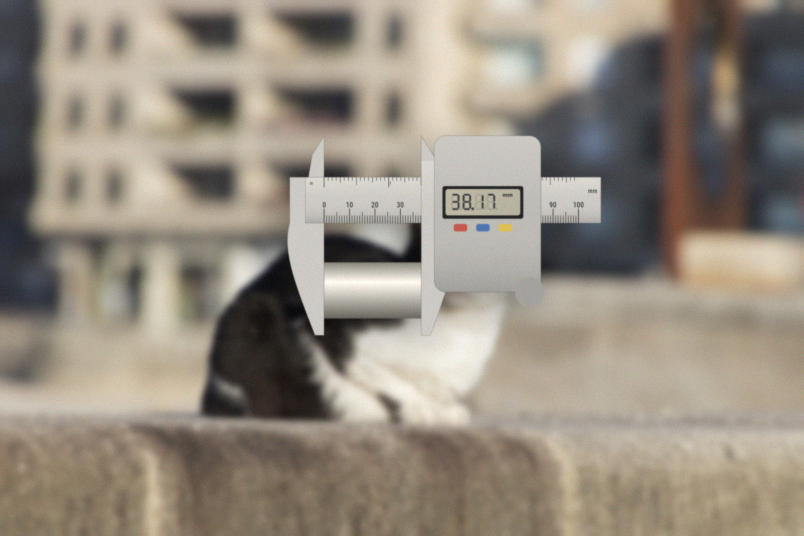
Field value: 38.17 mm
